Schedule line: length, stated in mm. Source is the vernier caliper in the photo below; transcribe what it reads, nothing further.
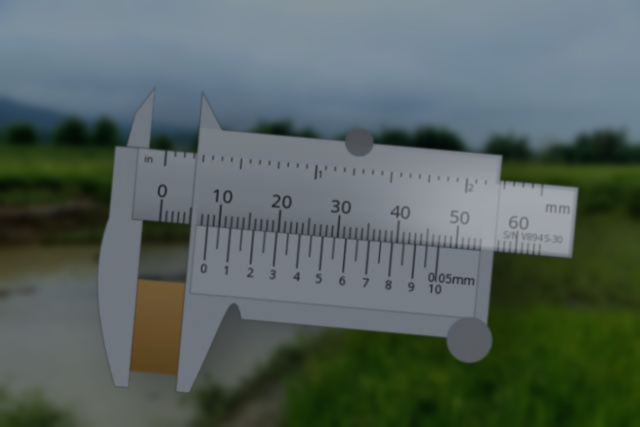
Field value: 8.0 mm
